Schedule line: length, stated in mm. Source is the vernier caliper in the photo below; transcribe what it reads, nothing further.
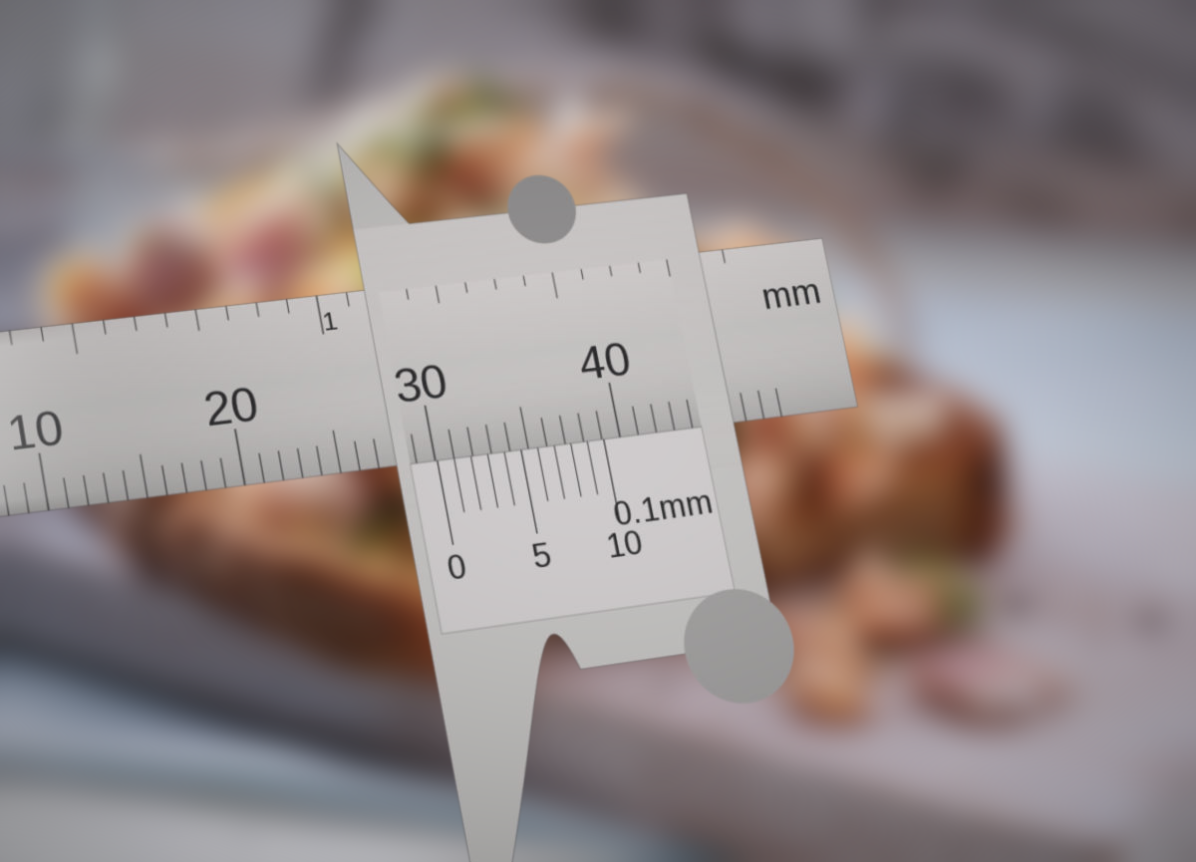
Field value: 30.1 mm
